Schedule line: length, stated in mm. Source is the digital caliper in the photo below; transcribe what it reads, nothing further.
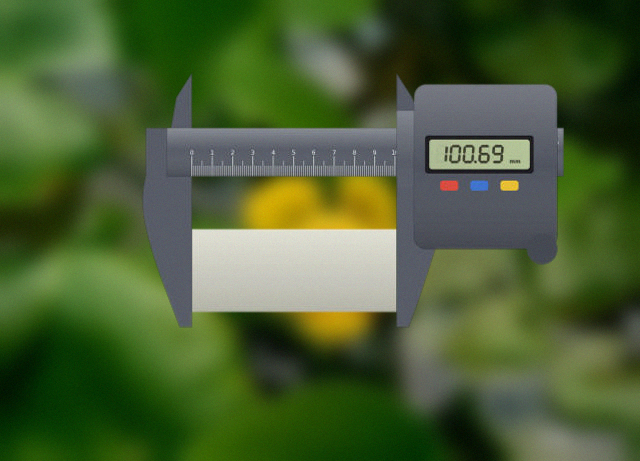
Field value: 100.69 mm
